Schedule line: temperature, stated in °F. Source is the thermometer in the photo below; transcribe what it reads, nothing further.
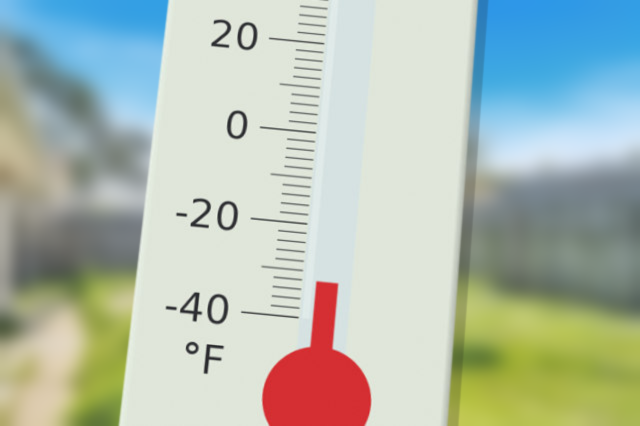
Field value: -32 °F
